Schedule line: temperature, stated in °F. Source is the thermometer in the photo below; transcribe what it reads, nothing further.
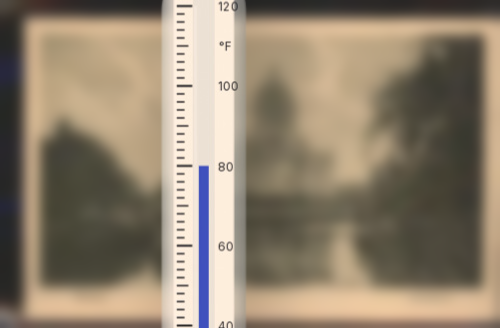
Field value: 80 °F
